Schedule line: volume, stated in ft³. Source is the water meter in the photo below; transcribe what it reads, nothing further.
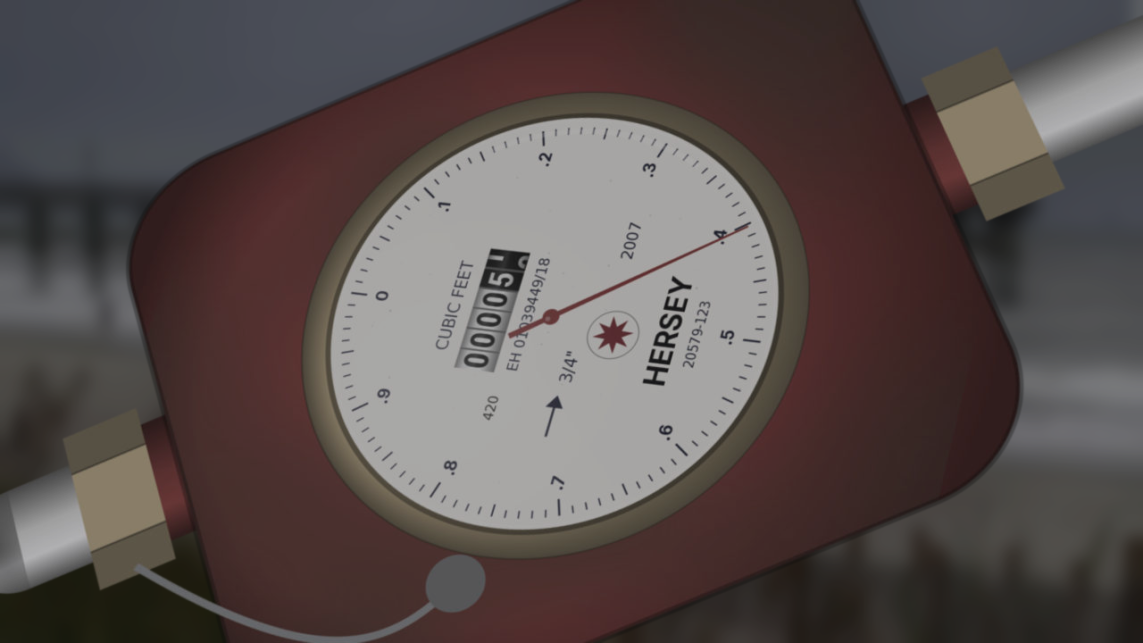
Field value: 51.40 ft³
